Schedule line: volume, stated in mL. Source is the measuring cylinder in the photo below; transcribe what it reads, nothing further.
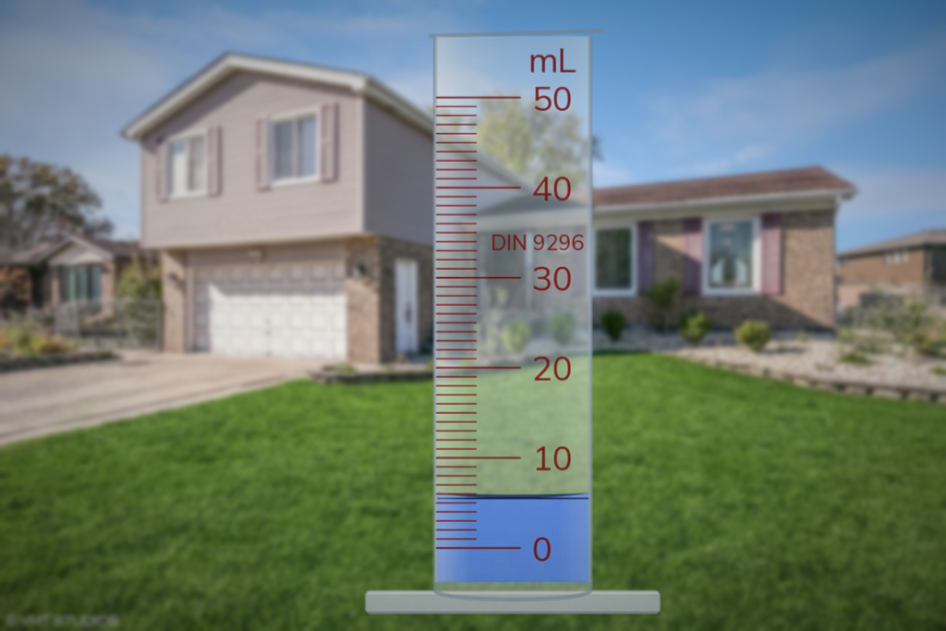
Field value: 5.5 mL
